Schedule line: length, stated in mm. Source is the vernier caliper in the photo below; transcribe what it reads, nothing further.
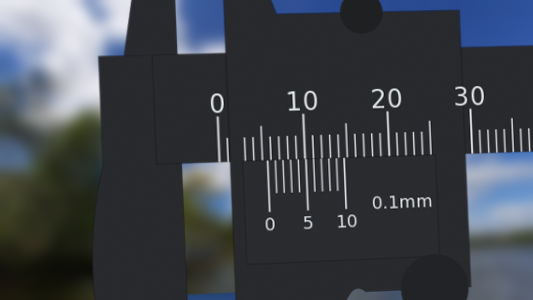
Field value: 5.6 mm
